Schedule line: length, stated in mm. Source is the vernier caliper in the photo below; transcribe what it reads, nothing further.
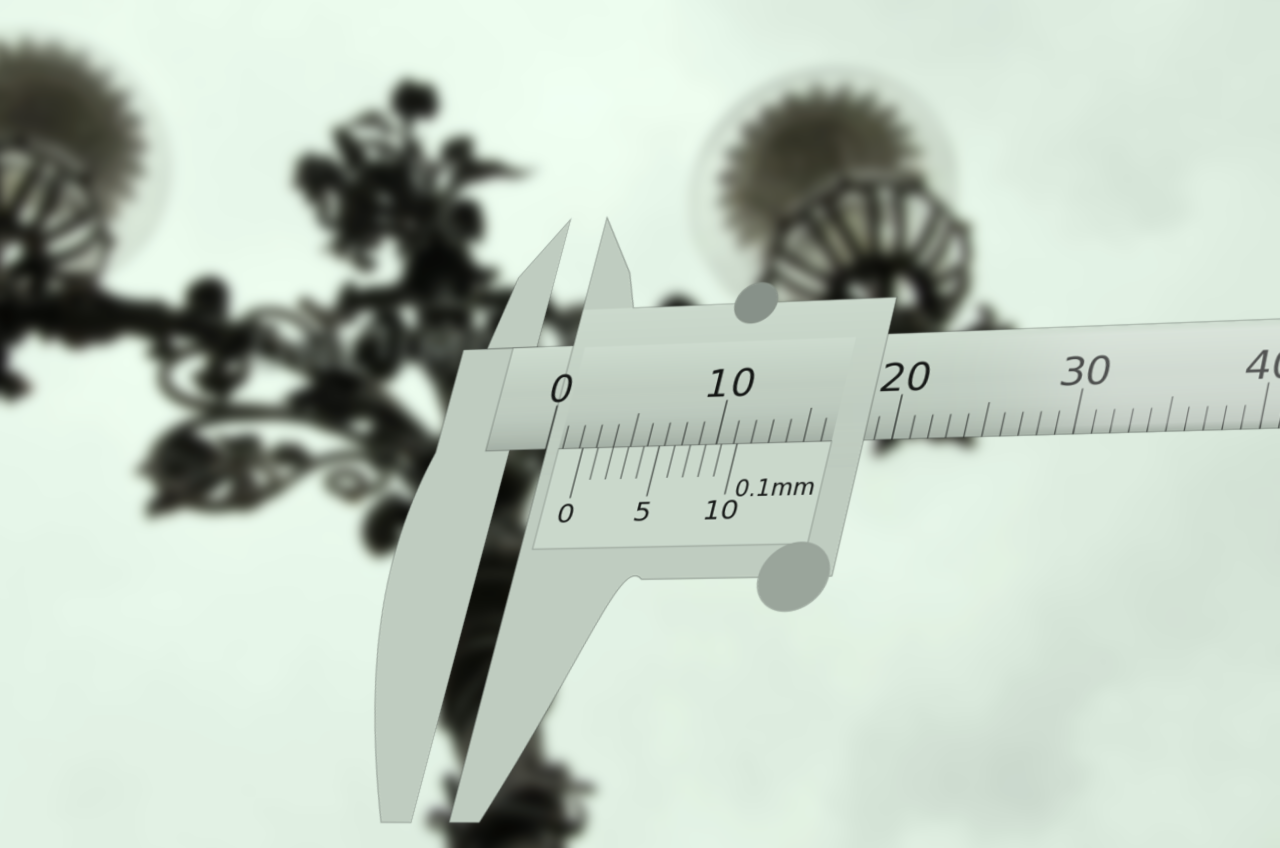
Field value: 2.2 mm
